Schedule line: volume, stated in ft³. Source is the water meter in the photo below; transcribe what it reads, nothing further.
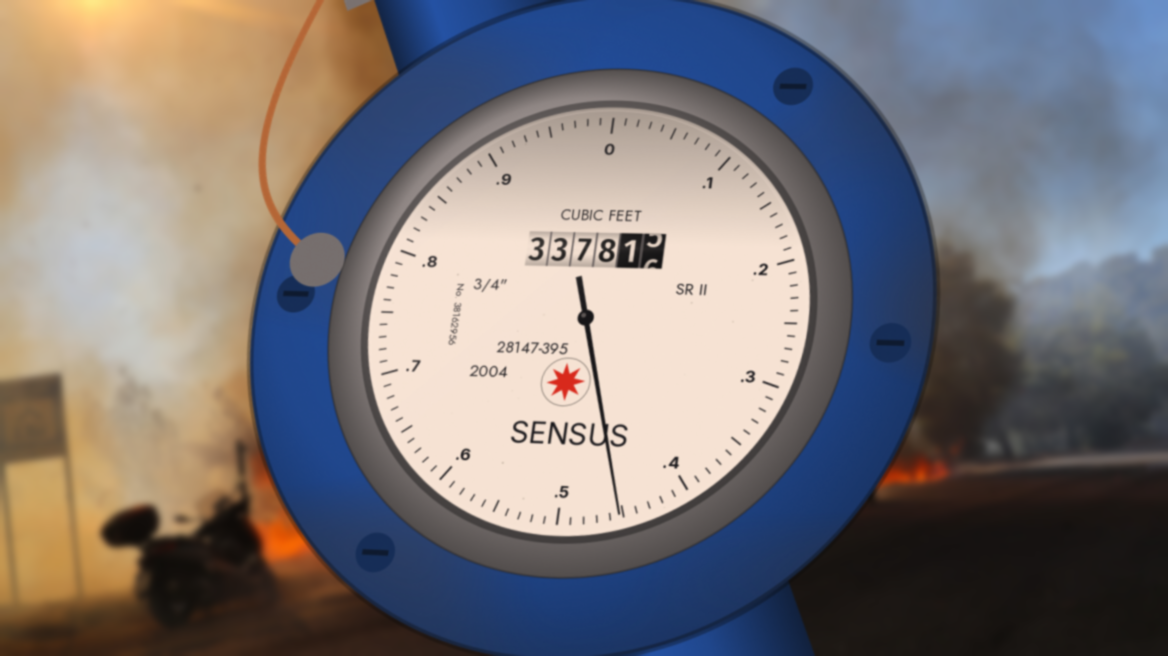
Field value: 337815.45 ft³
